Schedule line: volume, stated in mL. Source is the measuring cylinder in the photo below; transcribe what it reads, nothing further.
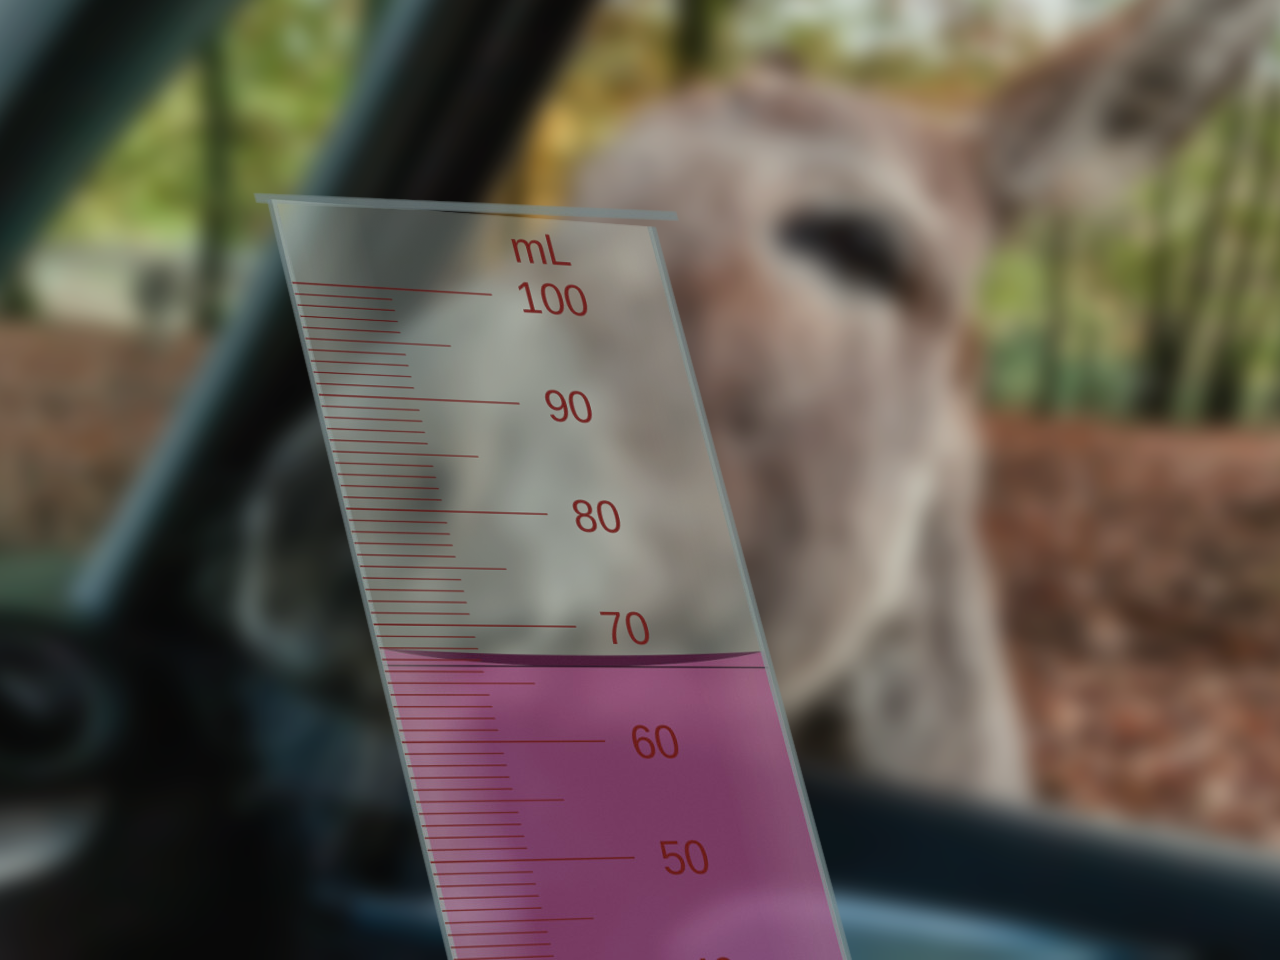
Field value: 66.5 mL
